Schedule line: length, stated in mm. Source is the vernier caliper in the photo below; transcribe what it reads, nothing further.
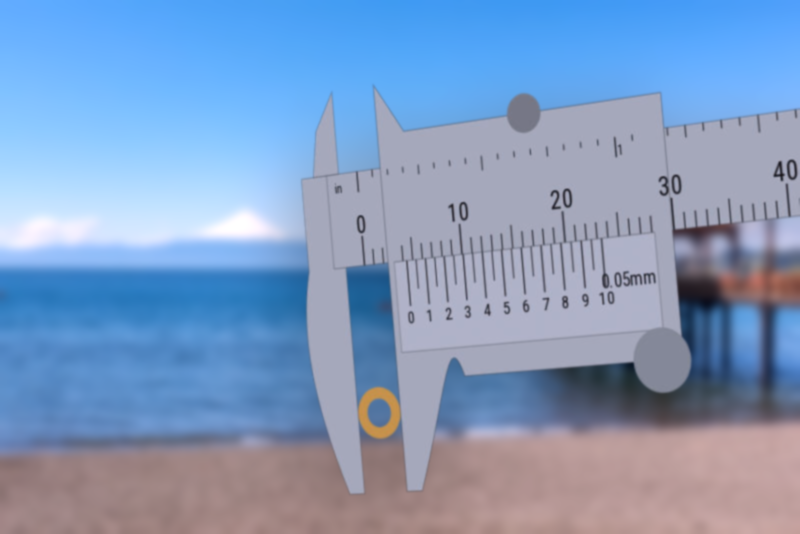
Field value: 4.4 mm
